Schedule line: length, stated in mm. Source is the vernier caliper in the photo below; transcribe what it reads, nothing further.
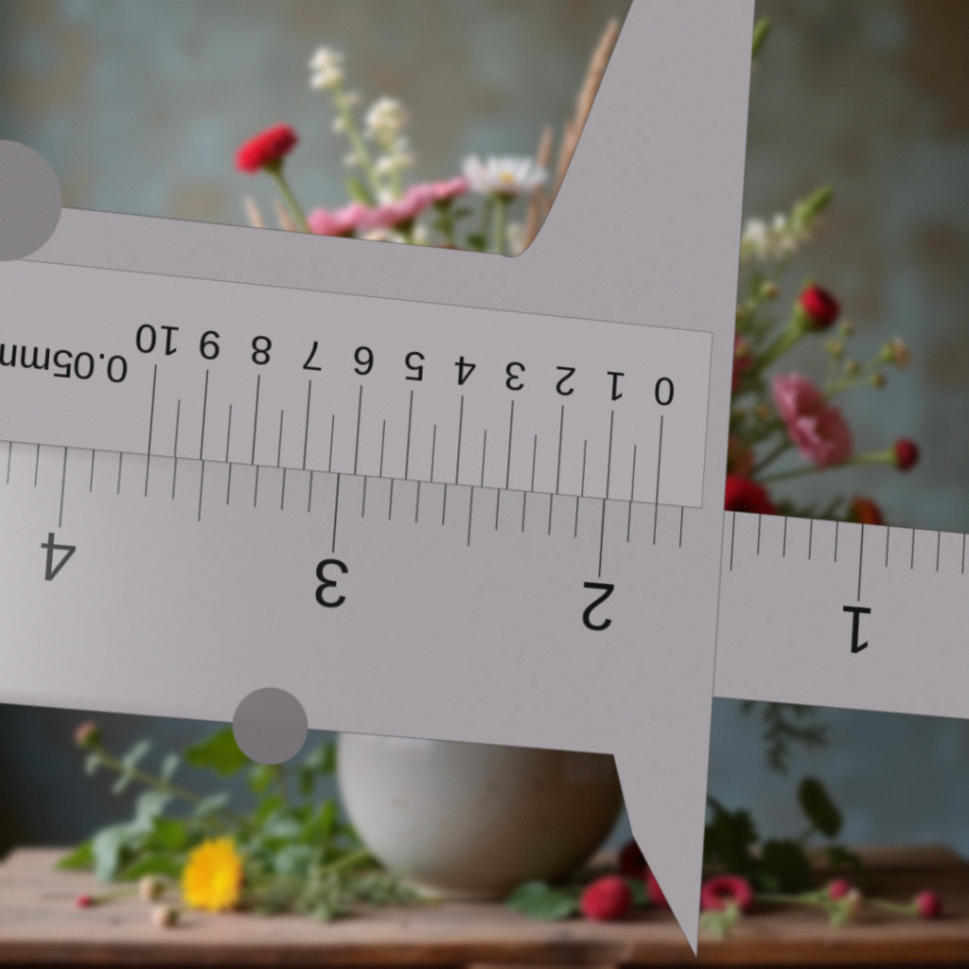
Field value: 18.00 mm
